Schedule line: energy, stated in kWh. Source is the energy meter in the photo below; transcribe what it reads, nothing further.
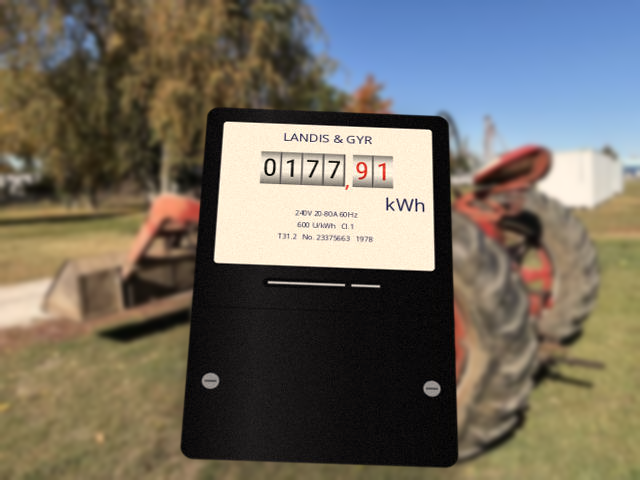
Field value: 177.91 kWh
